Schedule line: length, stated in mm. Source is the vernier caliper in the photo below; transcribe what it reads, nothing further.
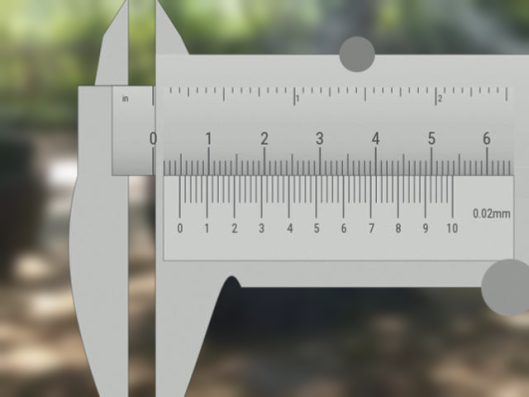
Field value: 4.8 mm
